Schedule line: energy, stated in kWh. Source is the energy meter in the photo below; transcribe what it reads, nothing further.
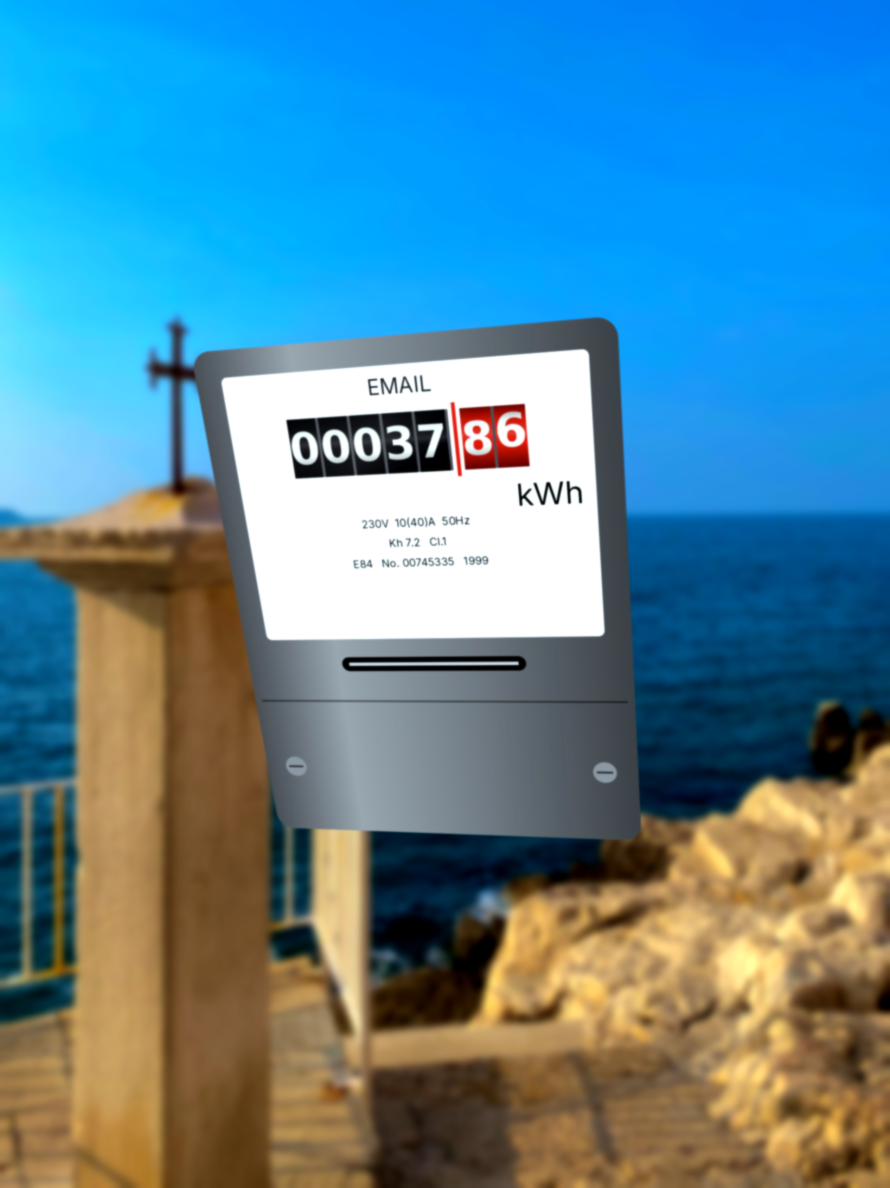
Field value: 37.86 kWh
